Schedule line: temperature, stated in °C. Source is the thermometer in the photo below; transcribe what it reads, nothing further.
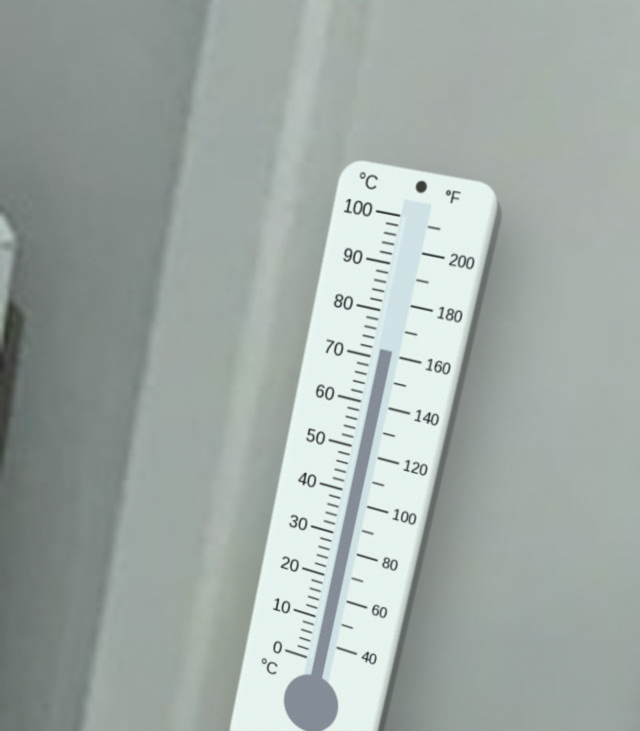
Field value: 72 °C
